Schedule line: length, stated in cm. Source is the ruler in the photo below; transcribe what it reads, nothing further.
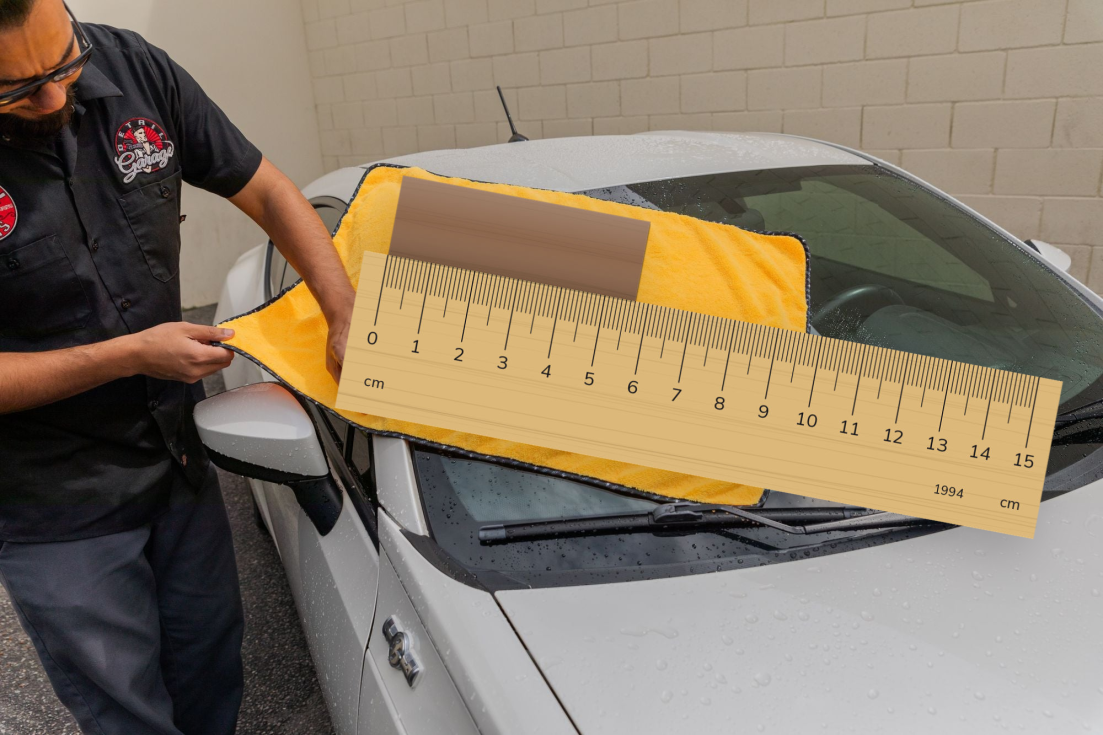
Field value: 5.7 cm
